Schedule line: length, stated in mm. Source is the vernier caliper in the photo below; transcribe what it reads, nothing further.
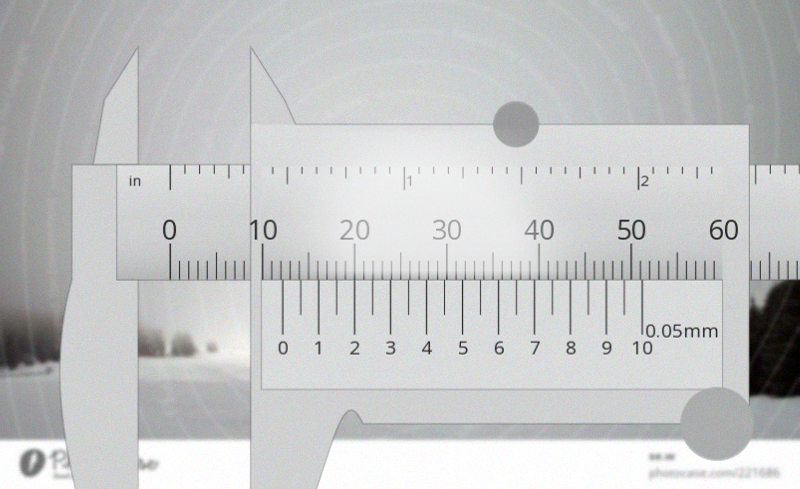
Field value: 12.2 mm
